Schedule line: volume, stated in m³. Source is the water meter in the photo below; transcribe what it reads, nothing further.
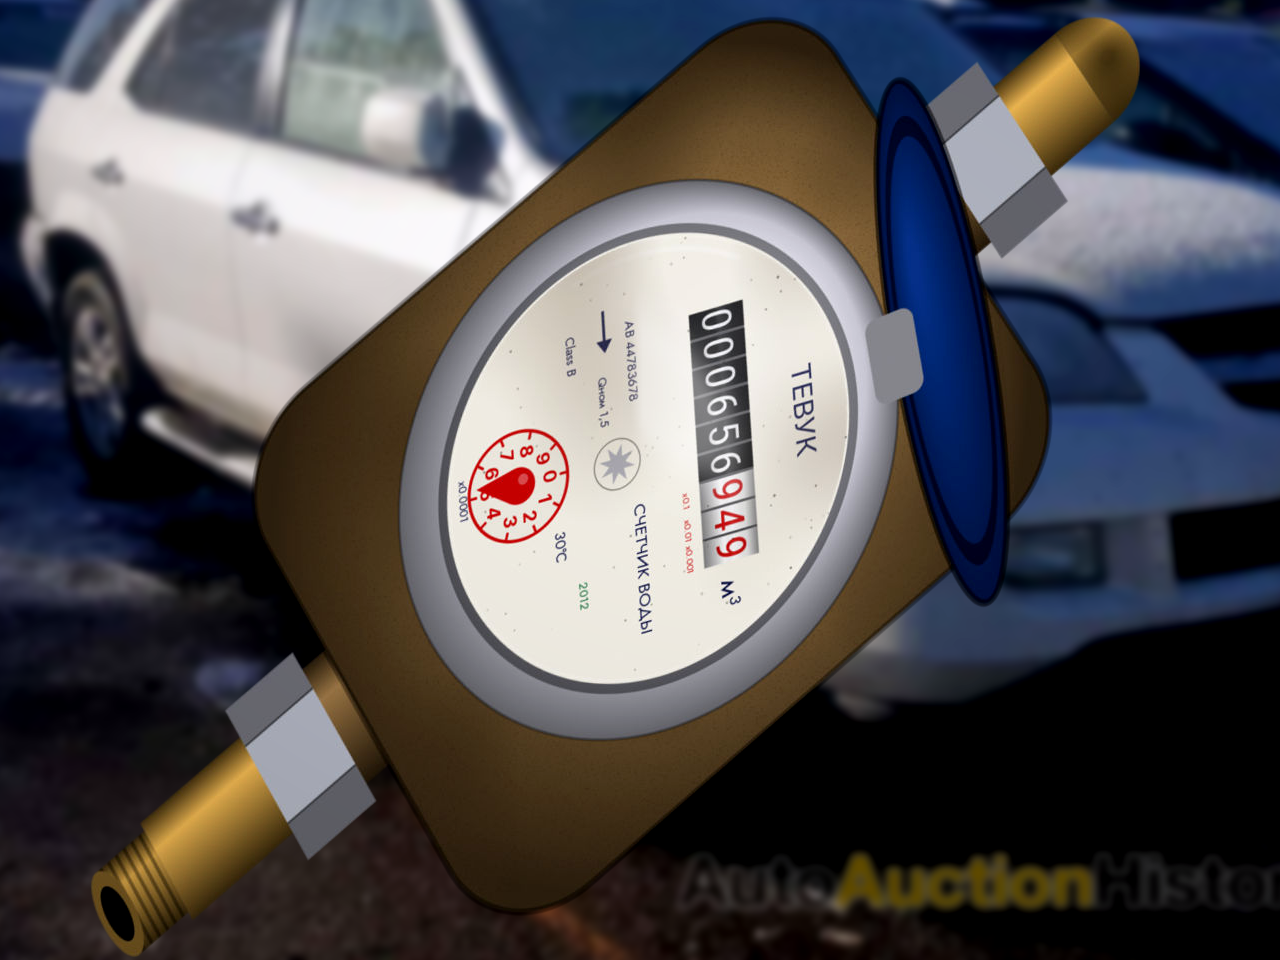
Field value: 656.9495 m³
